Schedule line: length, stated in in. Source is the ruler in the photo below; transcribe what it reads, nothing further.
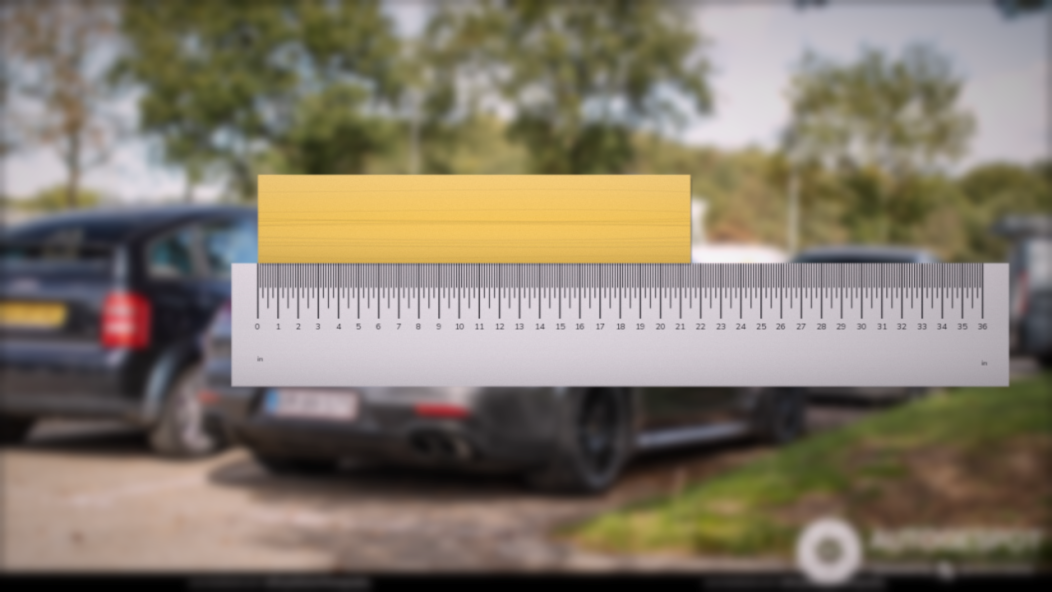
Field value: 21.5 in
